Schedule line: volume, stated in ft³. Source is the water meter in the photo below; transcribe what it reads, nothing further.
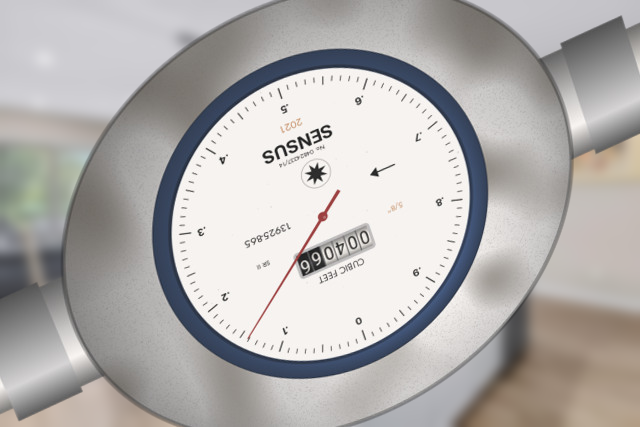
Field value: 4066.14 ft³
